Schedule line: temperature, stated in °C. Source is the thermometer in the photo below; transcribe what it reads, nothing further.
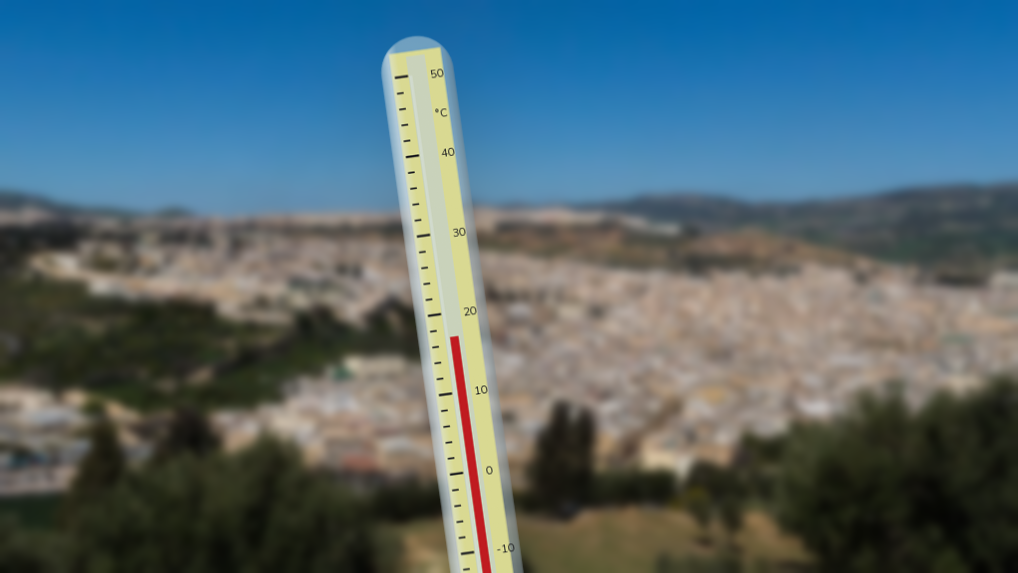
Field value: 17 °C
